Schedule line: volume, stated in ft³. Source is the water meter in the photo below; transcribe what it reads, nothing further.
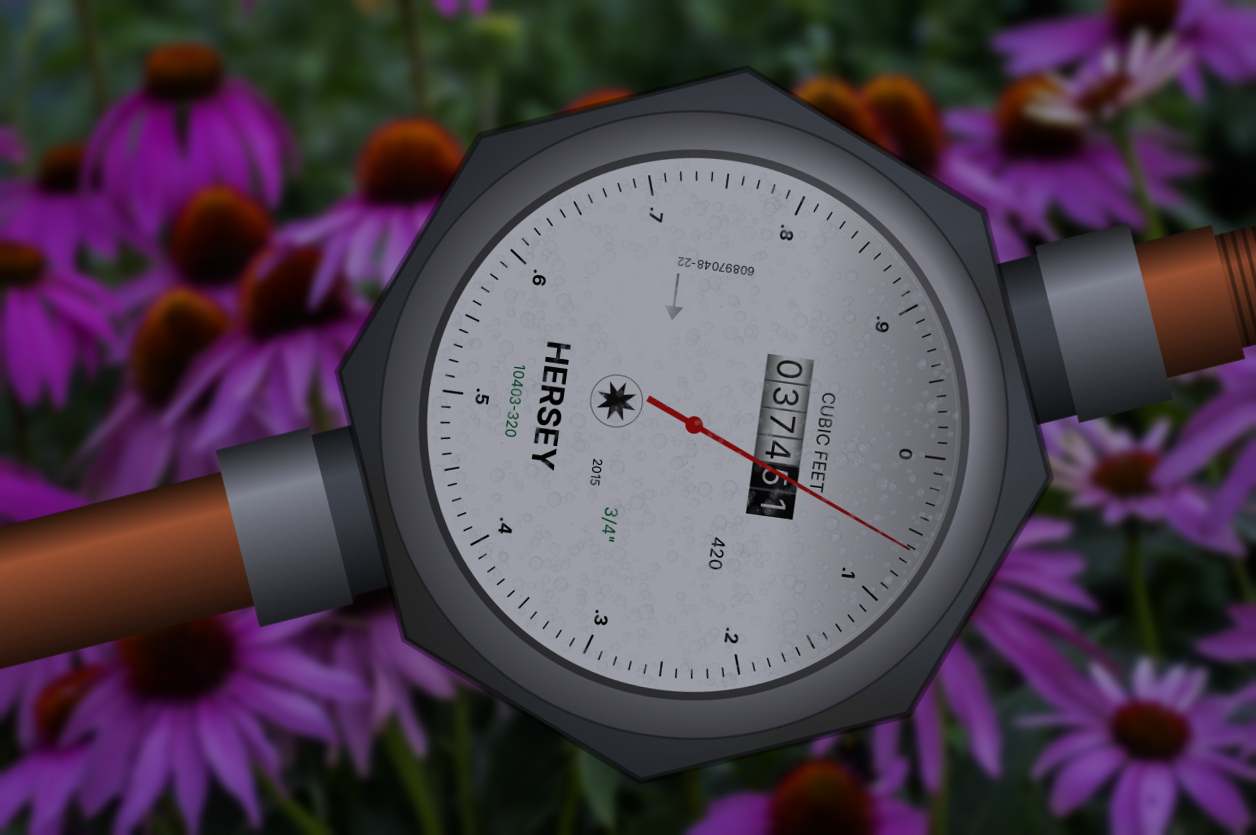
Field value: 37451.06 ft³
